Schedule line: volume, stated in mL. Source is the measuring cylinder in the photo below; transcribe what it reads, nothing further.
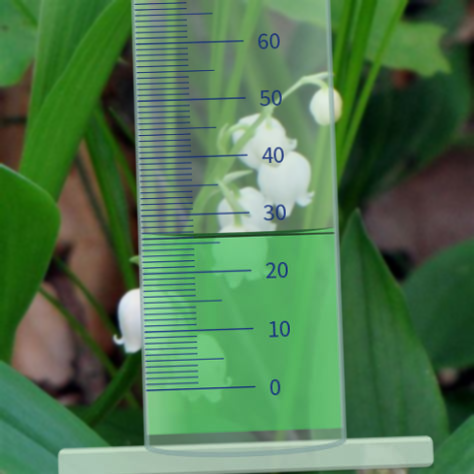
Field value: 26 mL
